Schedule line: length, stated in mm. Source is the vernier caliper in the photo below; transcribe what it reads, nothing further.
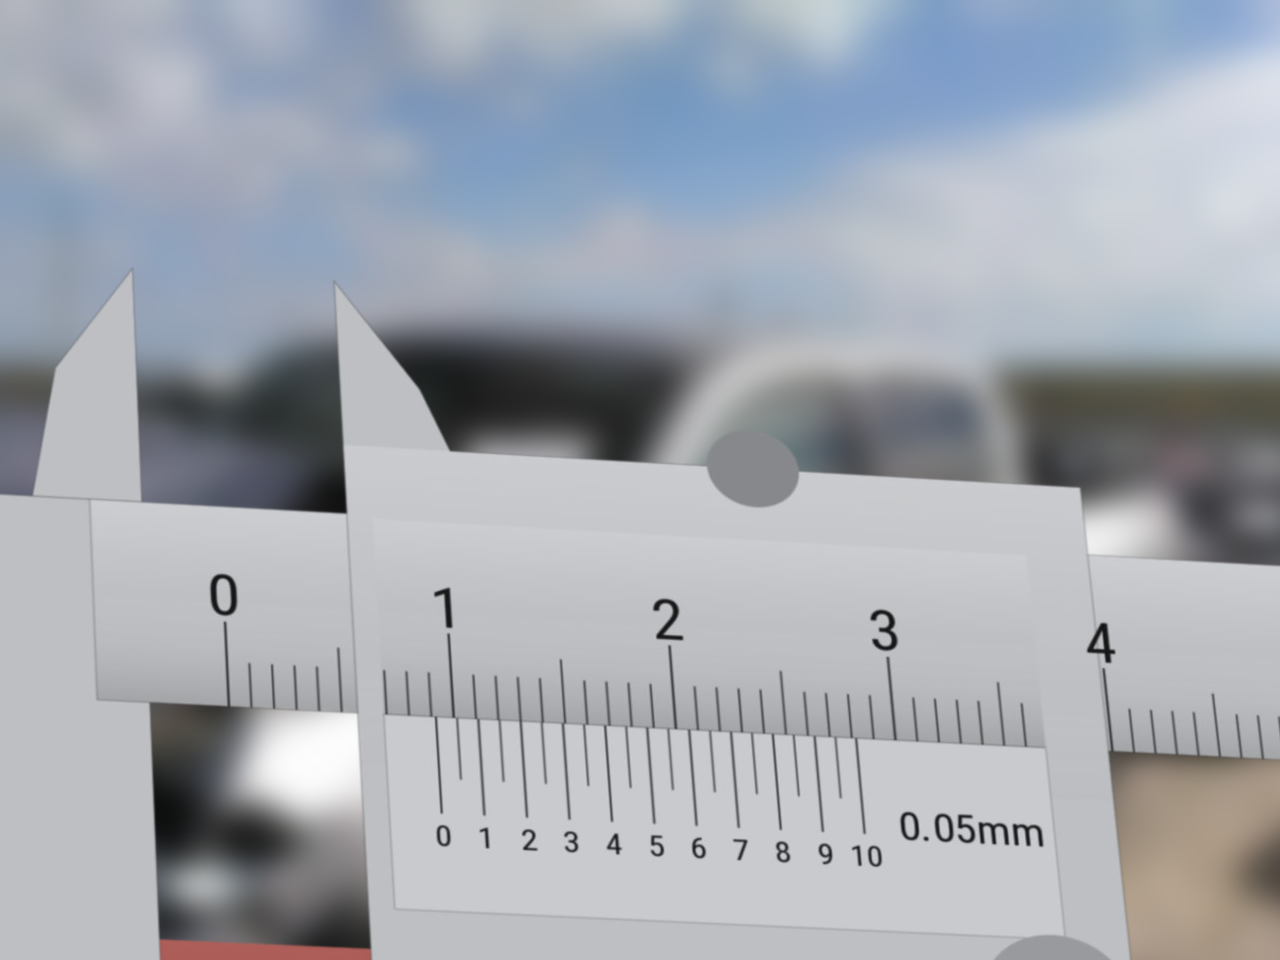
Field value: 9.2 mm
